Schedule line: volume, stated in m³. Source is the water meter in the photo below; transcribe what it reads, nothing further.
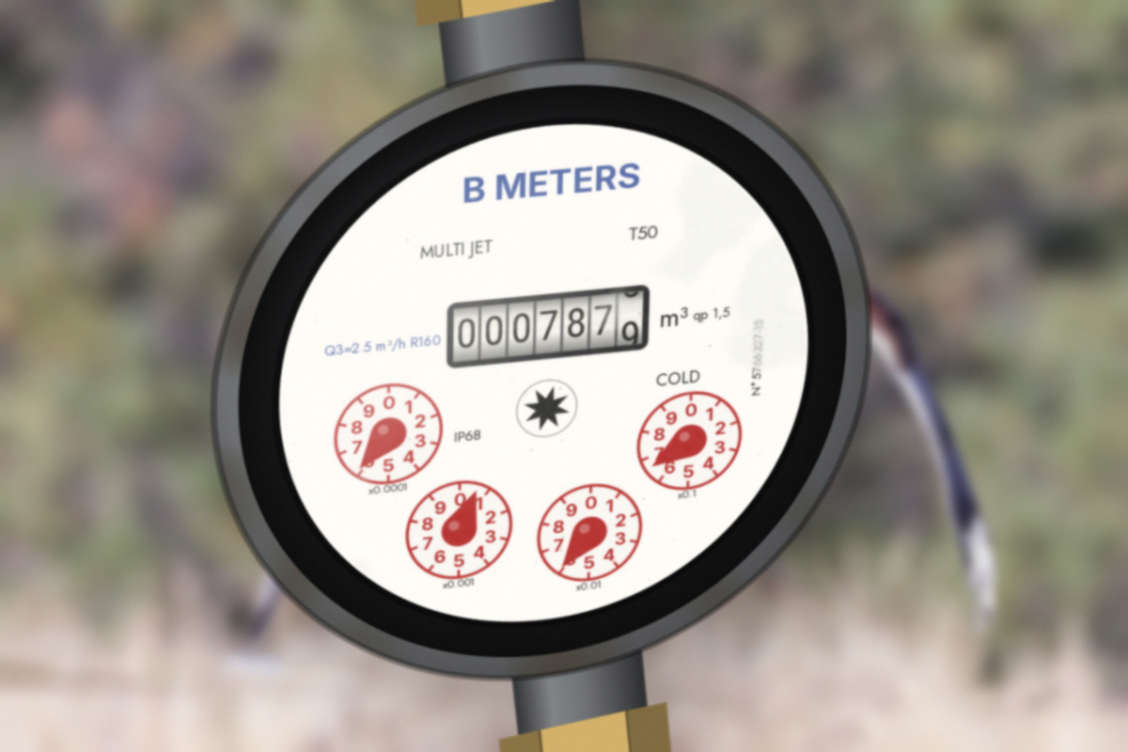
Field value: 7878.6606 m³
